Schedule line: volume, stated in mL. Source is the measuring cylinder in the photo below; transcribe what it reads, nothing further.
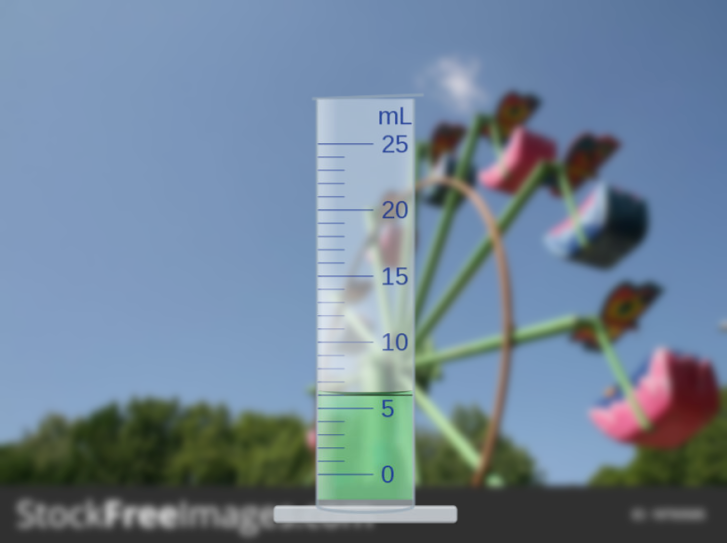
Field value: 6 mL
